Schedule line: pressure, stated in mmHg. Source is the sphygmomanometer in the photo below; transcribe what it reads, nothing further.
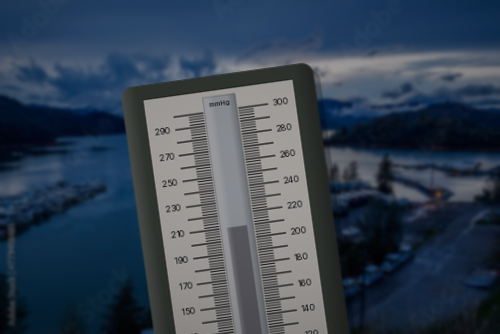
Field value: 210 mmHg
